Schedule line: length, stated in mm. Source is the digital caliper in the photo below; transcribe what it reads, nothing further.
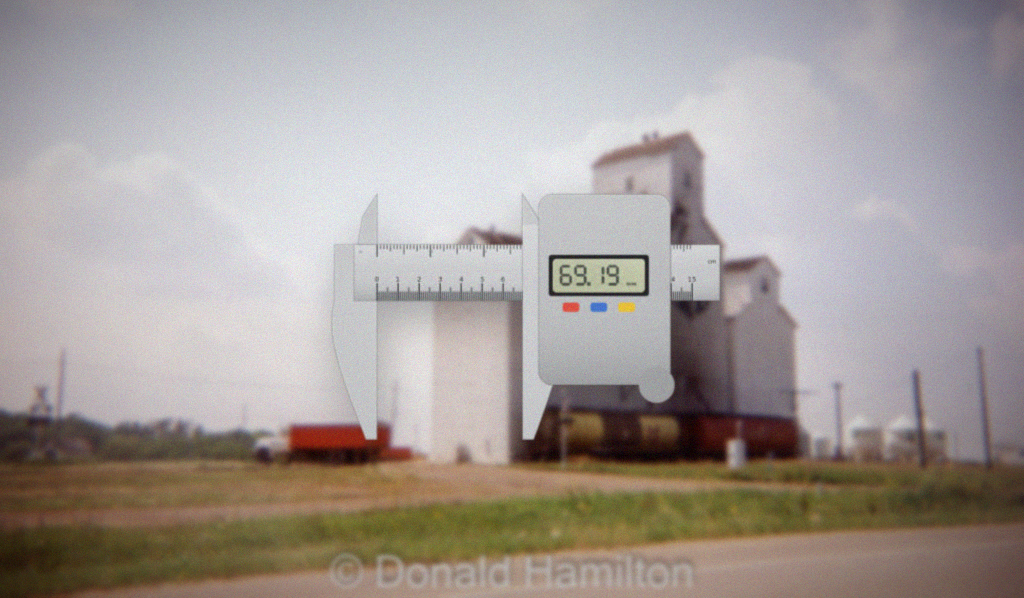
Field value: 69.19 mm
